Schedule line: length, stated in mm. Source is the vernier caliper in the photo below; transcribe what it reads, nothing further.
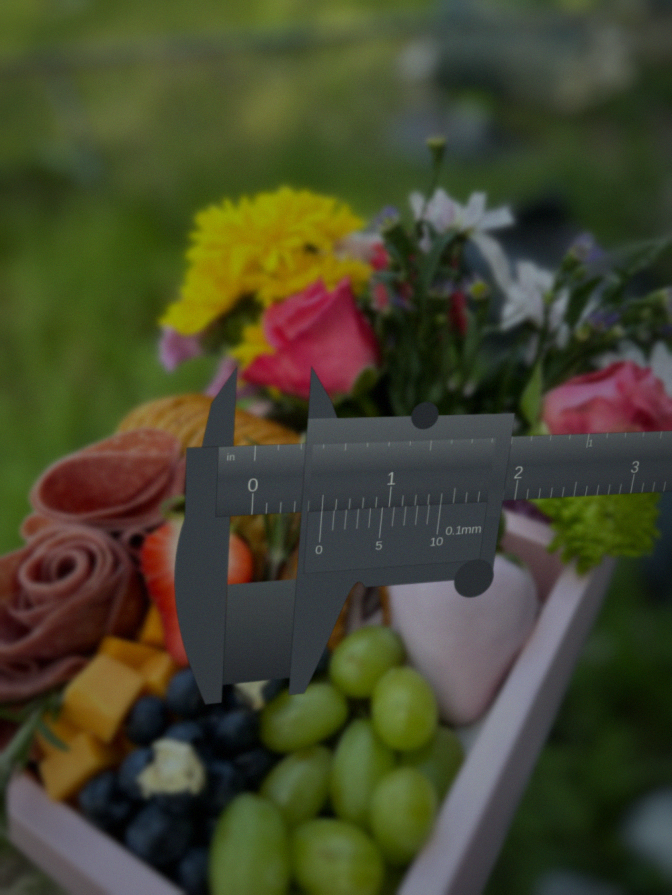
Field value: 5.0 mm
